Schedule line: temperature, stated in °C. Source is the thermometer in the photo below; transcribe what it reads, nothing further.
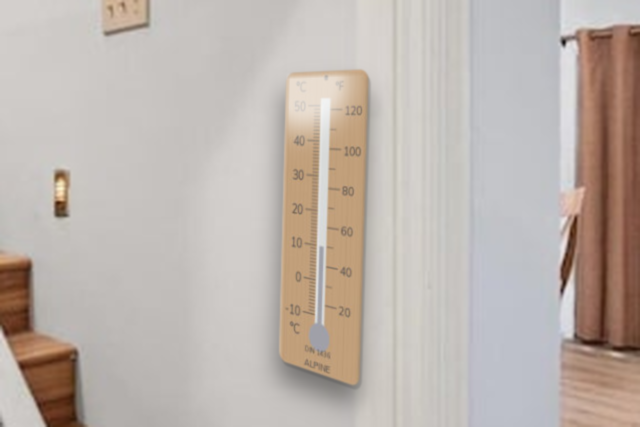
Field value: 10 °C
